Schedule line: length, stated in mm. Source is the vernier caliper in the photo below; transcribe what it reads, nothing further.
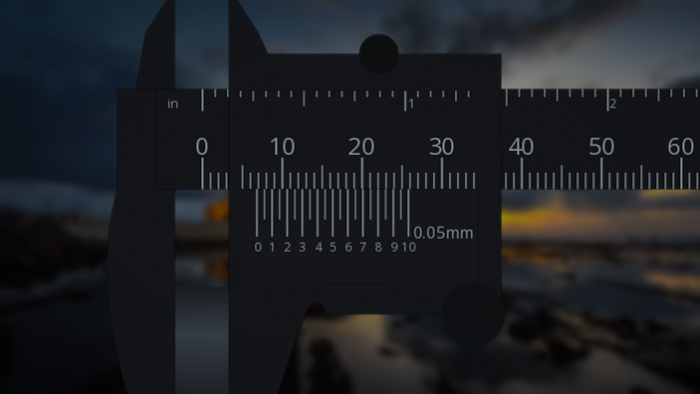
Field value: 6.8 mm
